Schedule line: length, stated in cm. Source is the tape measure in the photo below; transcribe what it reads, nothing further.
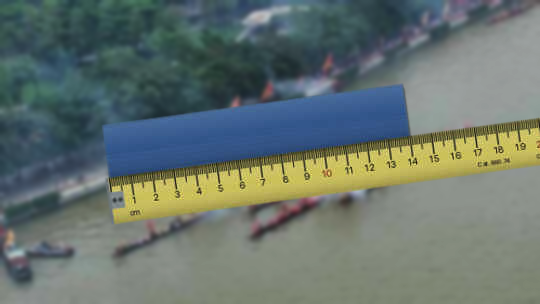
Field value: 14 cm
